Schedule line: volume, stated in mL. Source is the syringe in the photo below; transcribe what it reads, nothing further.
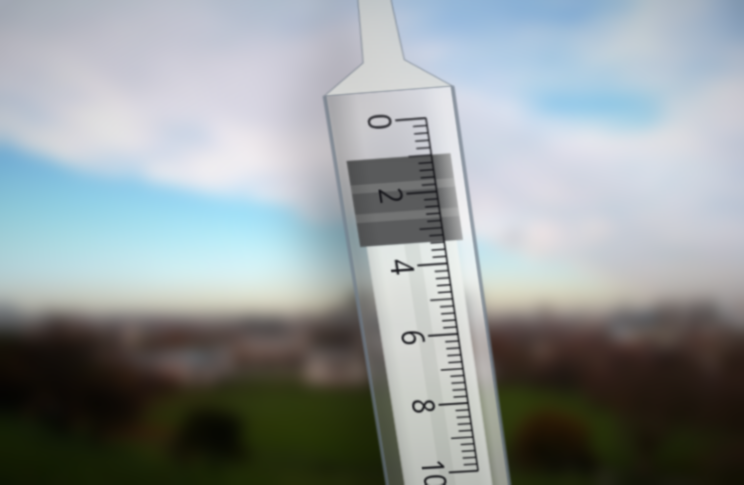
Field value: 1 mL
